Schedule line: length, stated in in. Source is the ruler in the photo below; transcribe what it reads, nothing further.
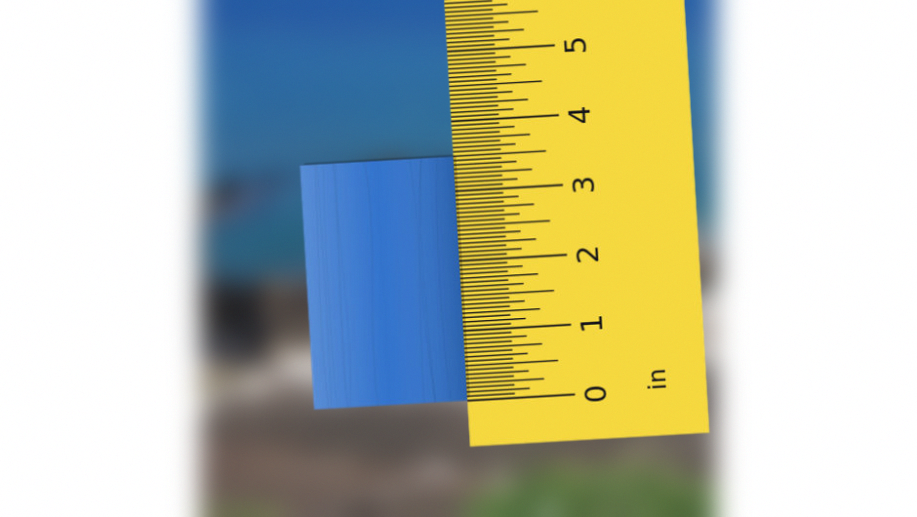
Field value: 3.5 in
